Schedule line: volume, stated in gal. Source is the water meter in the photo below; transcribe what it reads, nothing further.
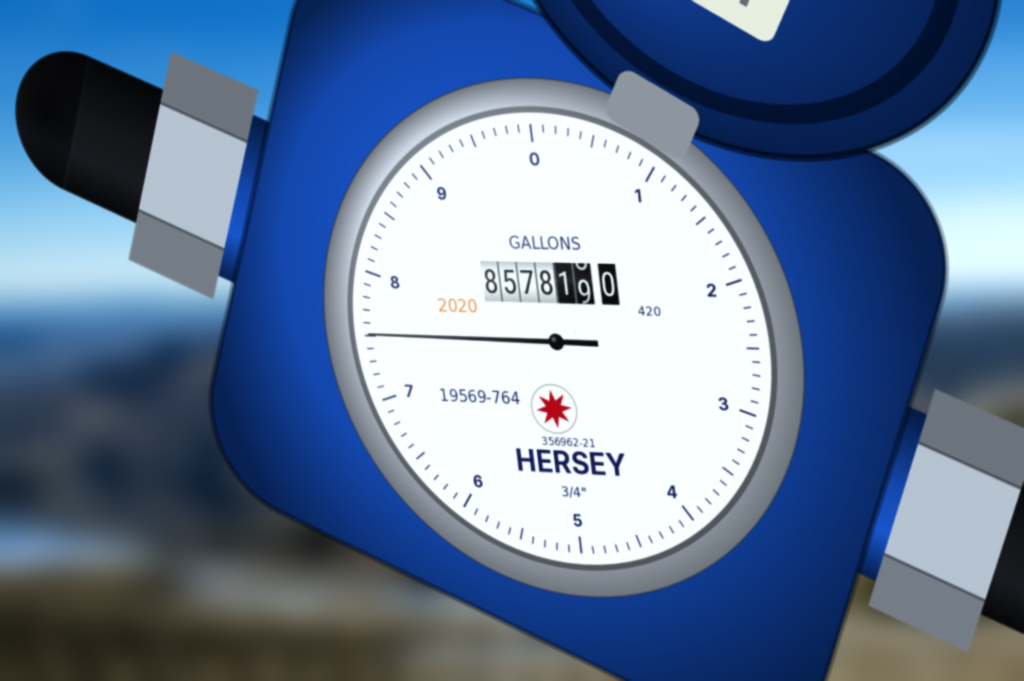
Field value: 8578187.5 gal
